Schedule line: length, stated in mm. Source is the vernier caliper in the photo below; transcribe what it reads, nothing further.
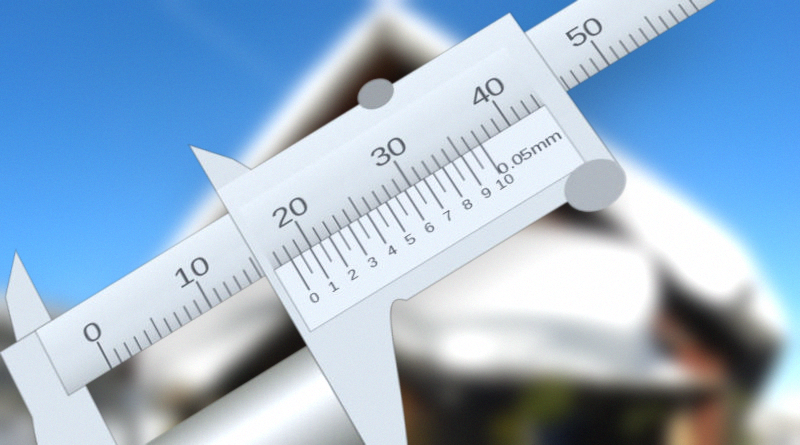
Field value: 18.0 mm
